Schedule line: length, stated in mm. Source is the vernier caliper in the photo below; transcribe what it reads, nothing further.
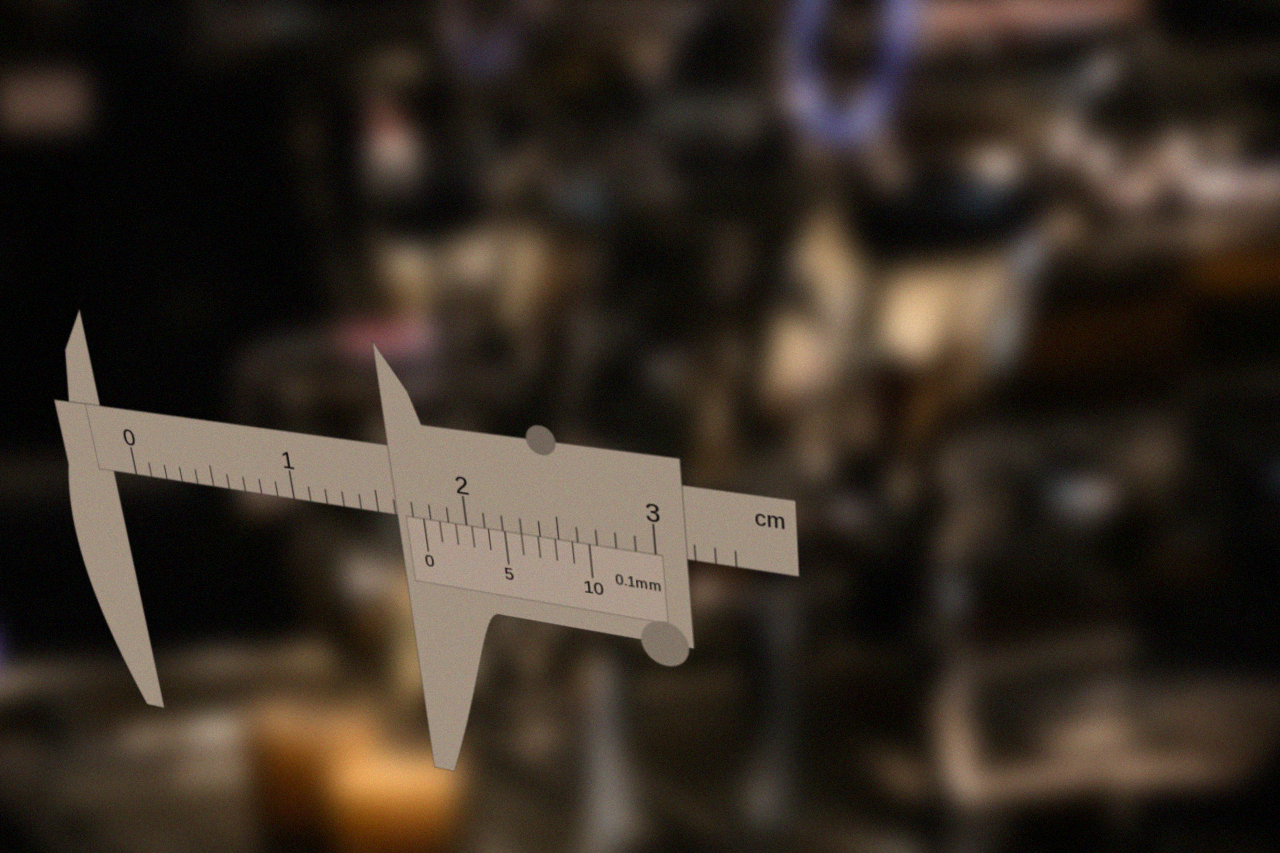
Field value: 17.6 mm
